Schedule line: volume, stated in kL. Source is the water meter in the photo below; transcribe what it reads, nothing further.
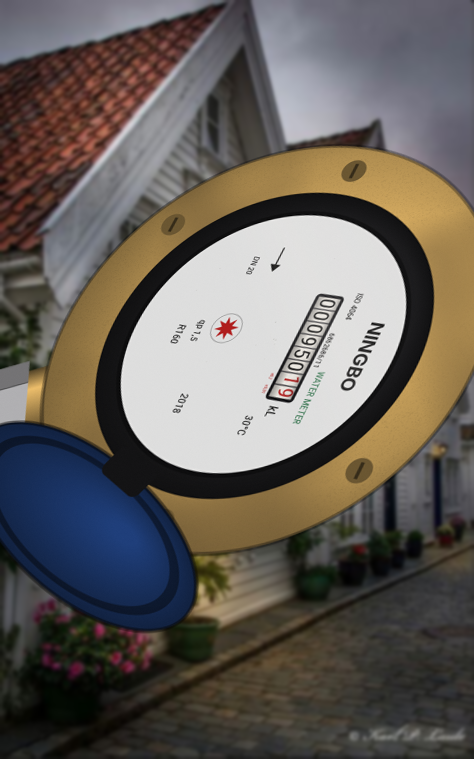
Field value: 950.19 kL
